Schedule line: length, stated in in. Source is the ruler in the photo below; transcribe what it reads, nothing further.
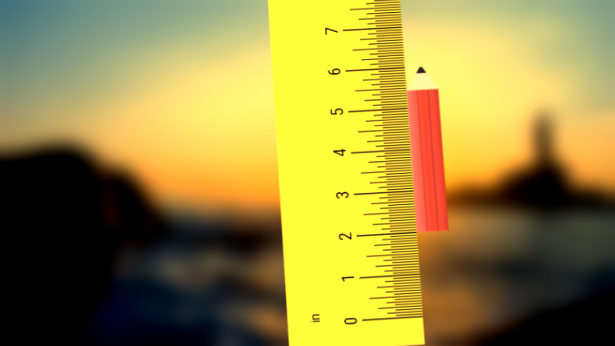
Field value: 4 in
